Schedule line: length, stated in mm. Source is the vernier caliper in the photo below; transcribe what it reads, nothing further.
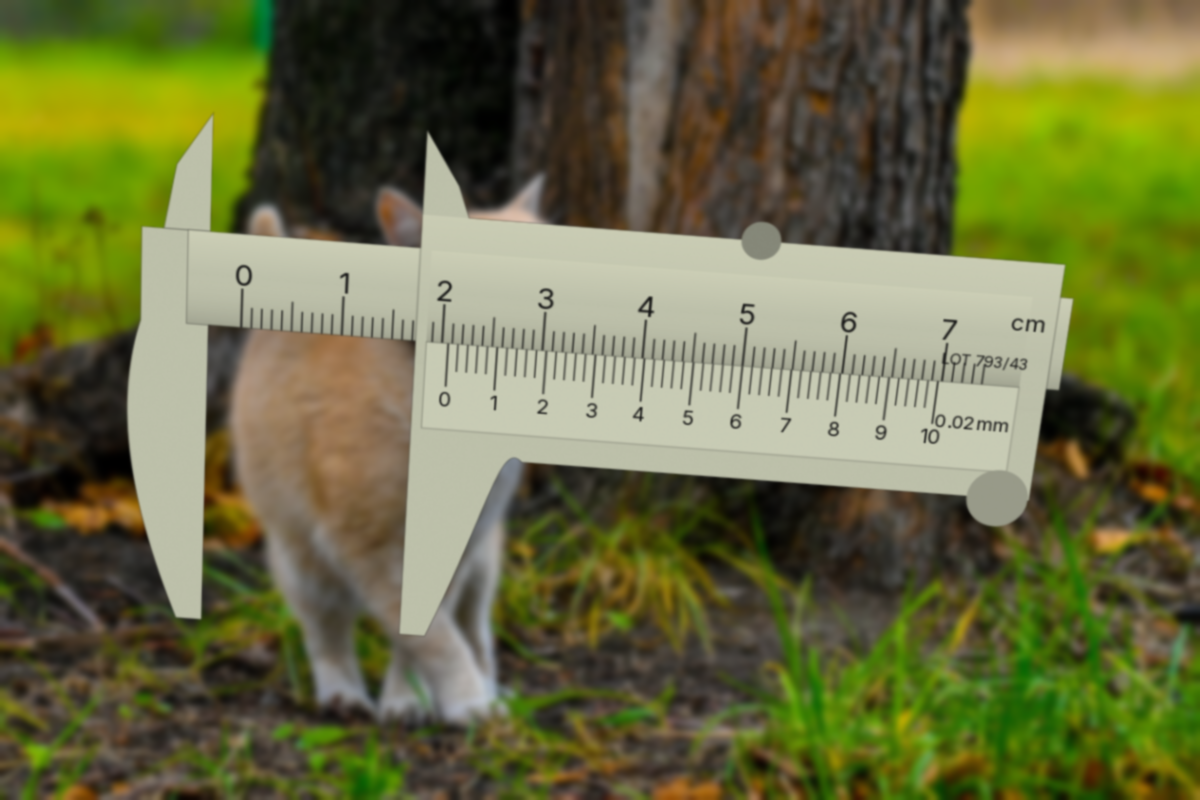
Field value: 20.6 mm
